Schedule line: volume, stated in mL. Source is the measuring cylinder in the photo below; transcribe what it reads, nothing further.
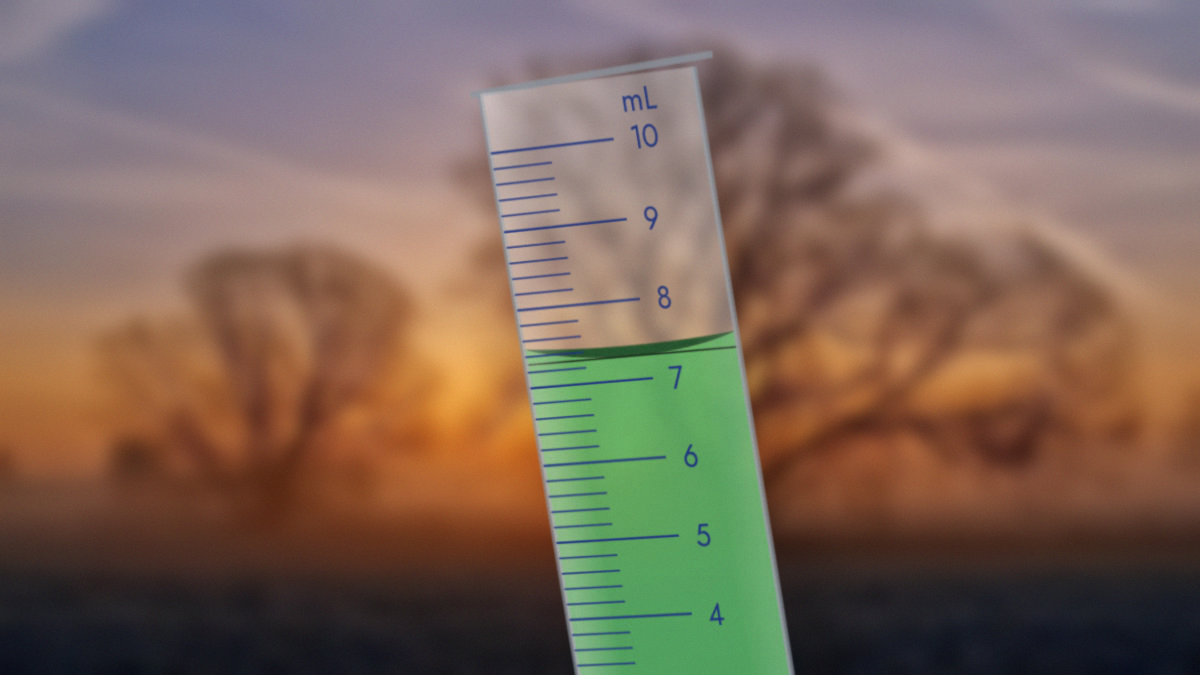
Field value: 7.3 mL
